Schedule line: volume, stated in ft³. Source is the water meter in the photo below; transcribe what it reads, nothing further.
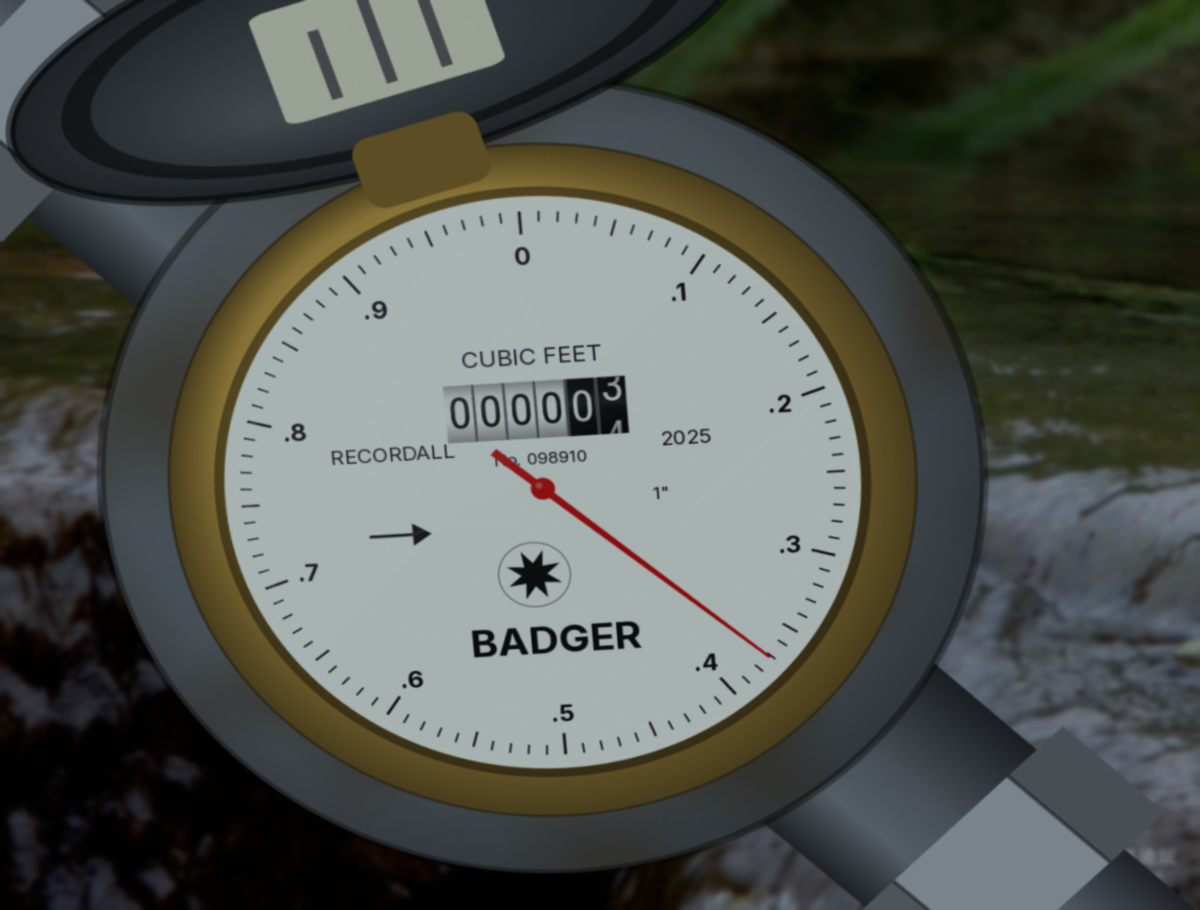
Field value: 3.37 ft³
